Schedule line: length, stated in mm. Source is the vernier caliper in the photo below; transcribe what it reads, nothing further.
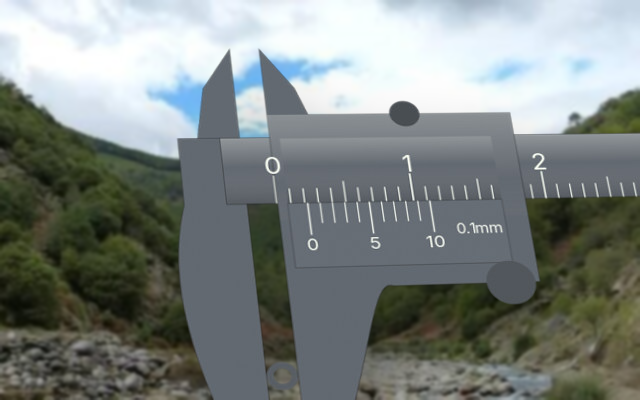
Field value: 2.2 mm
